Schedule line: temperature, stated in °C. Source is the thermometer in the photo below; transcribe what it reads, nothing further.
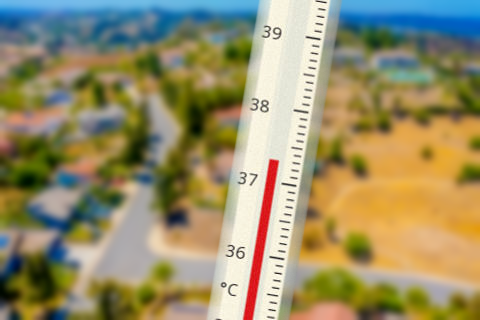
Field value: 37.3 °C
